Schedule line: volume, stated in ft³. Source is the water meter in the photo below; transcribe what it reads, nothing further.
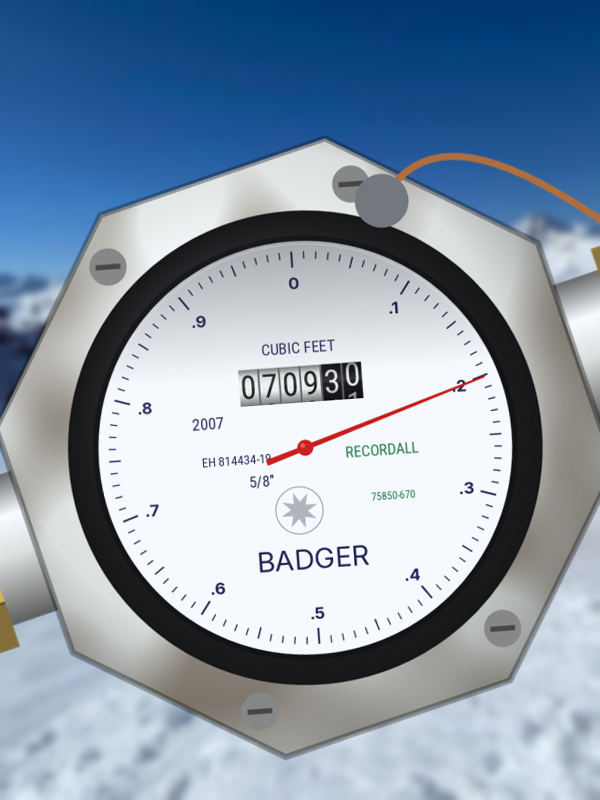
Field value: 70930.20 ft³
